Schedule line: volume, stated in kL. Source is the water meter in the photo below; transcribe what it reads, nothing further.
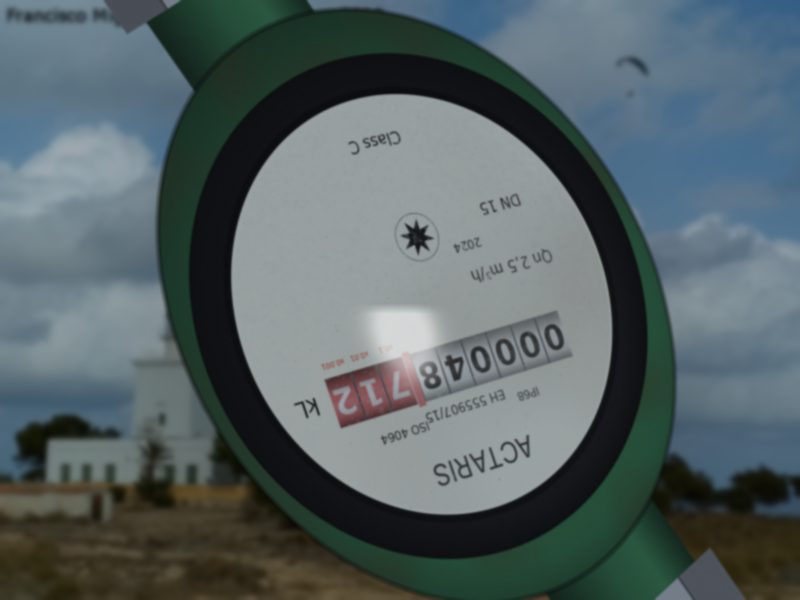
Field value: 48.712 kL
